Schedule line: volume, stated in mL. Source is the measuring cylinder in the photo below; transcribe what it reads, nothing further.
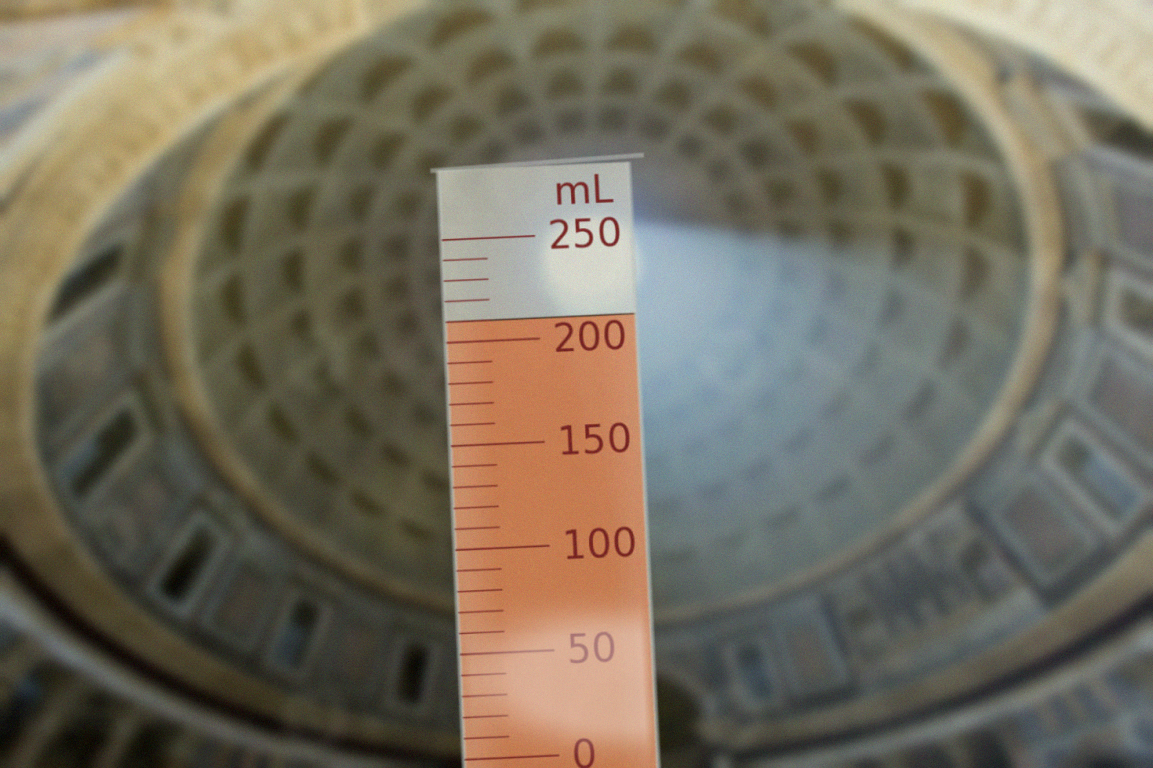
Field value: 210 mL
